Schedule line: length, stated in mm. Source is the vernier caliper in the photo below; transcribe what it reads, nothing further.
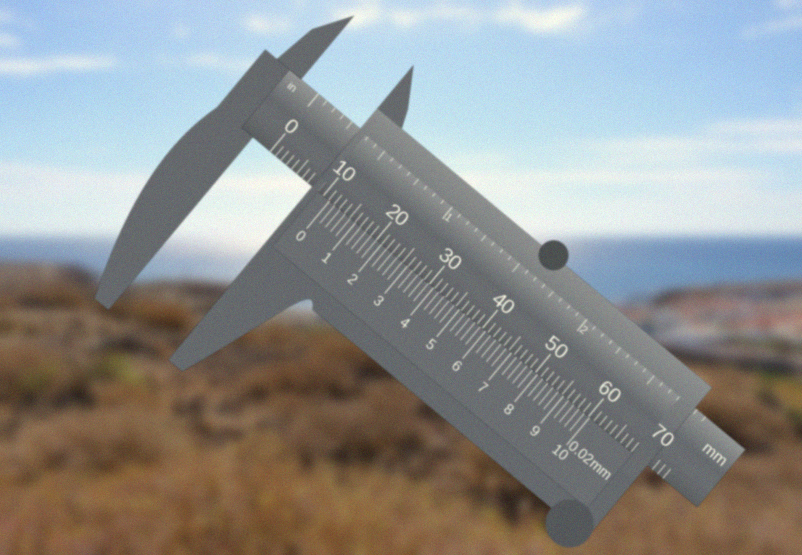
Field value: 11.2 mm
